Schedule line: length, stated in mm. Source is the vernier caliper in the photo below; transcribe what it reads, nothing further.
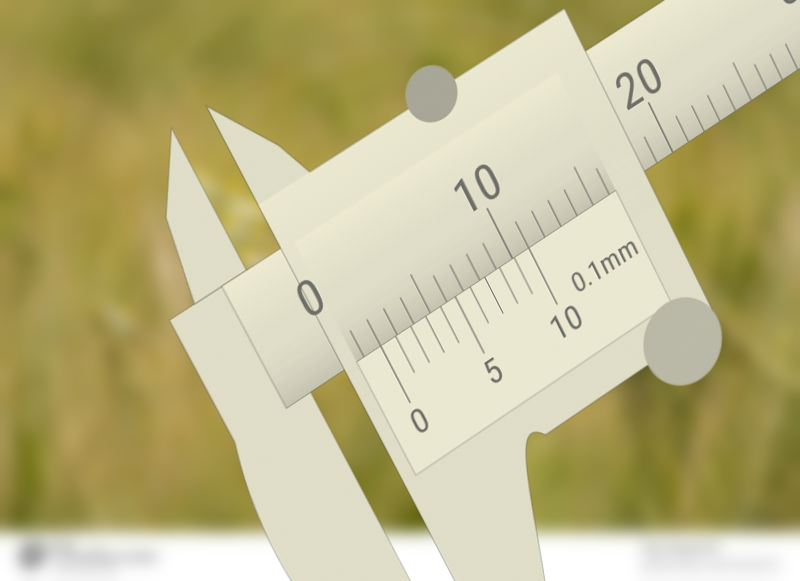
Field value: 2.0 mm
